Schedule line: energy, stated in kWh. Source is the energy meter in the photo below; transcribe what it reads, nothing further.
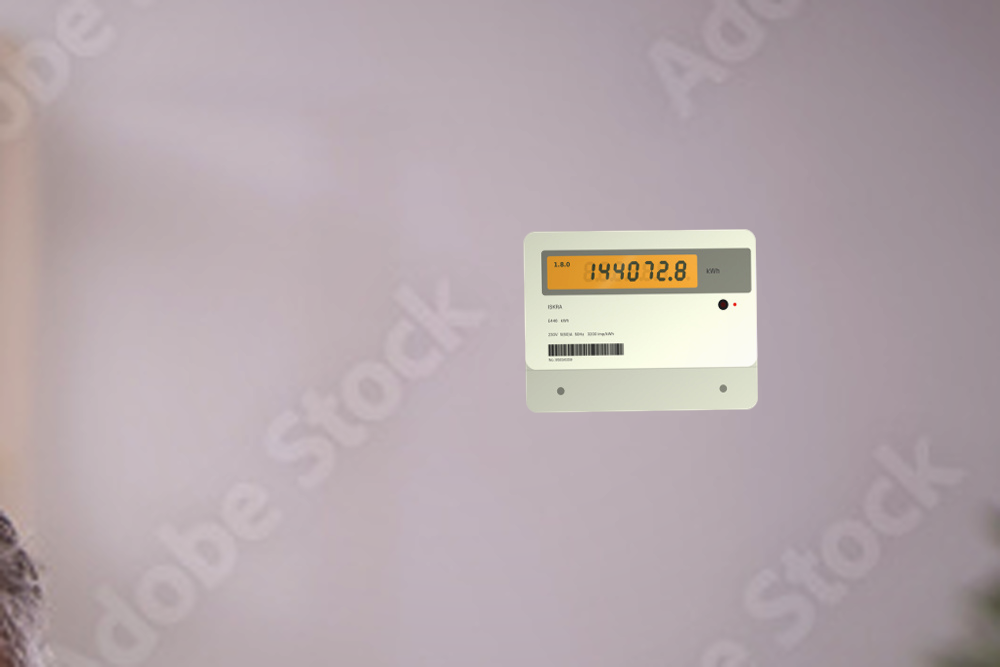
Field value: 144072.8 kWh
